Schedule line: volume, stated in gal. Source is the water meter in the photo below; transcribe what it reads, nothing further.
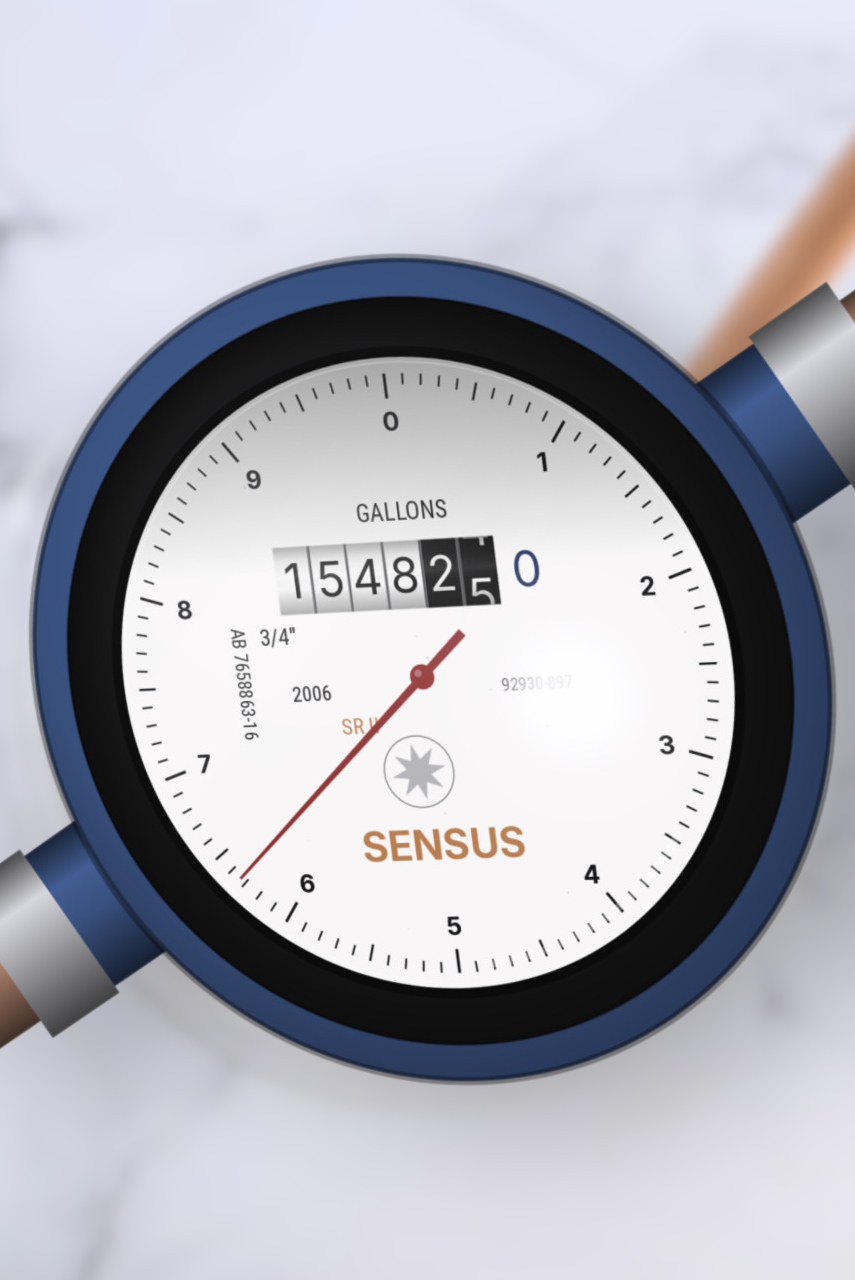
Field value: 1548246.3 gal
